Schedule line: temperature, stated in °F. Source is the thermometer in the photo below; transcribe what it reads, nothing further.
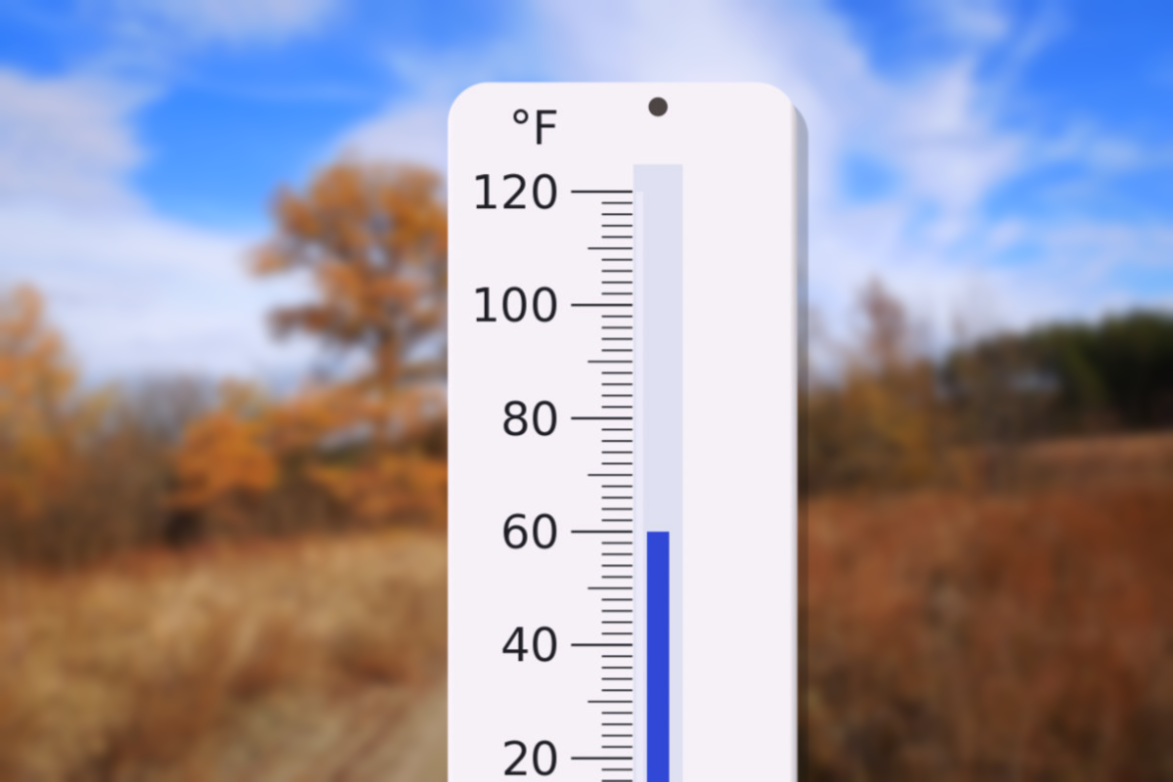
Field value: 60 °F
